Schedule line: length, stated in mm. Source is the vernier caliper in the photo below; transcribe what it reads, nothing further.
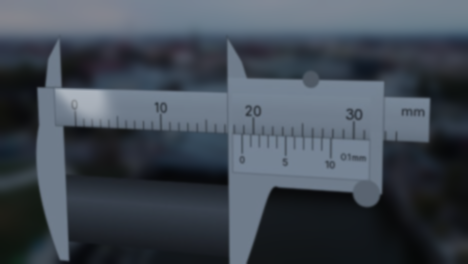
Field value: 18.8 mm
